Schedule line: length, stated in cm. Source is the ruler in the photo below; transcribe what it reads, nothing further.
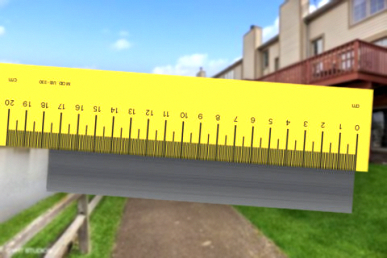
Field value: 17.5 cm
